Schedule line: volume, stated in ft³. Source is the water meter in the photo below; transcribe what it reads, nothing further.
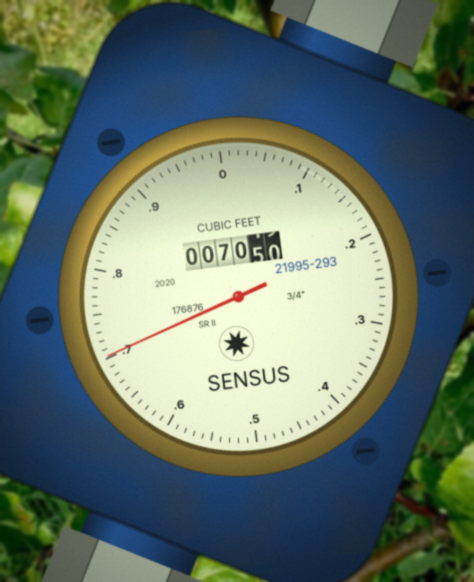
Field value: 7049.70 ft³
